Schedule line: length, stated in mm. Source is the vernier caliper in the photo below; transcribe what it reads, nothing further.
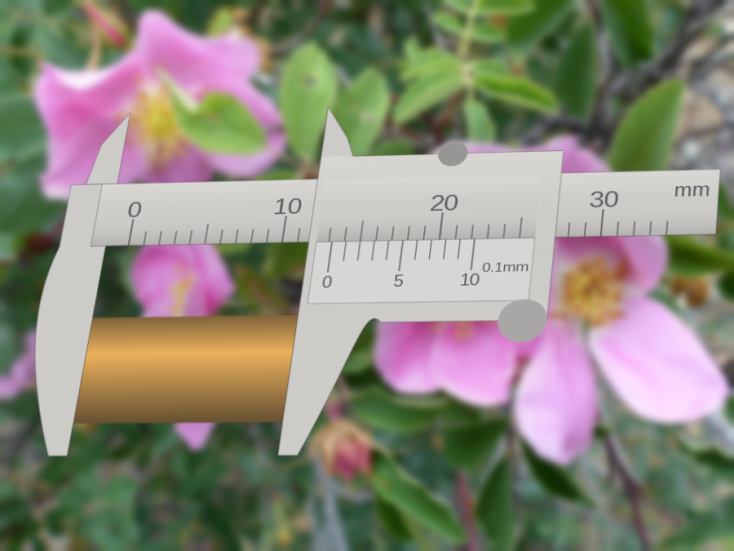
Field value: 13.2 mm
